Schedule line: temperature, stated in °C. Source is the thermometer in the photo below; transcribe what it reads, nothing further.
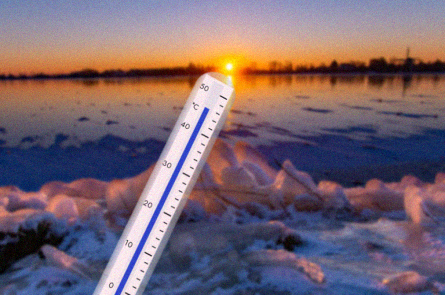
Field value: 46 °C
